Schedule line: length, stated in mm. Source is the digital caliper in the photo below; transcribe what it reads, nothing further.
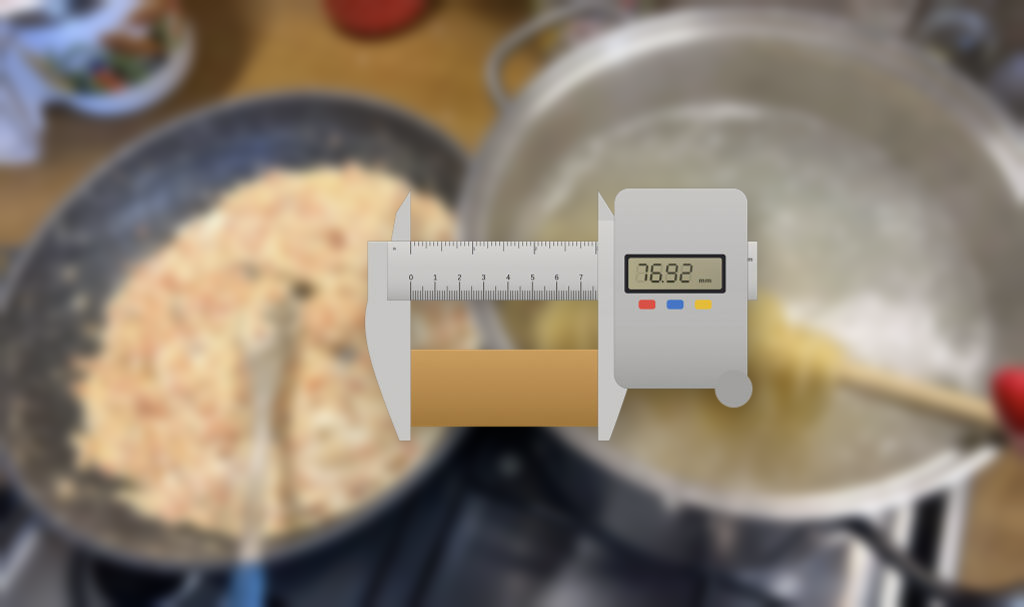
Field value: 76.92 mm
